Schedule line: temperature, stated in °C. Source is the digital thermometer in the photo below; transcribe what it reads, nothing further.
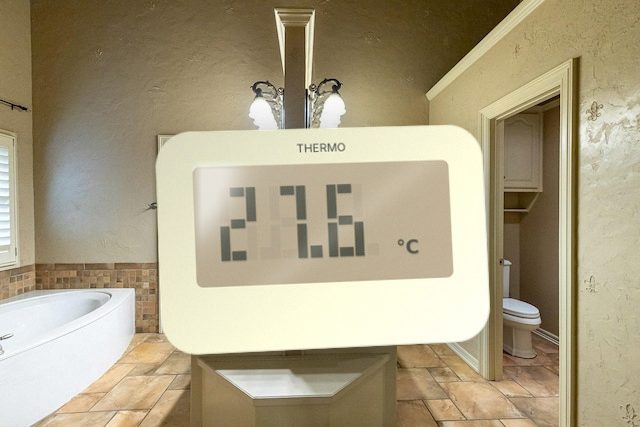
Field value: 27.6 °C
